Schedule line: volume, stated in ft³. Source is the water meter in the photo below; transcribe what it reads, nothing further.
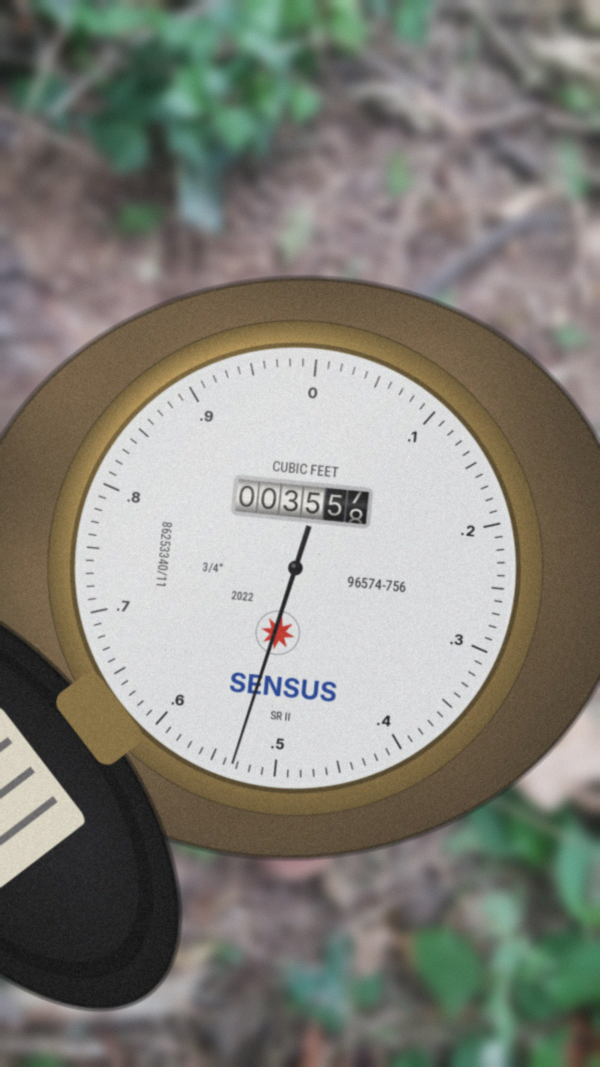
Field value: 3557.53 ft³
